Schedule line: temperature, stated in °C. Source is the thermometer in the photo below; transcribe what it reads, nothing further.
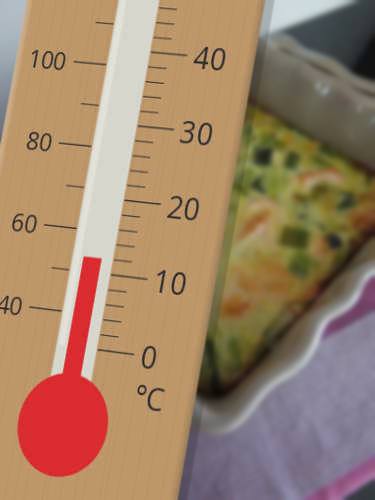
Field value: 12 °C
